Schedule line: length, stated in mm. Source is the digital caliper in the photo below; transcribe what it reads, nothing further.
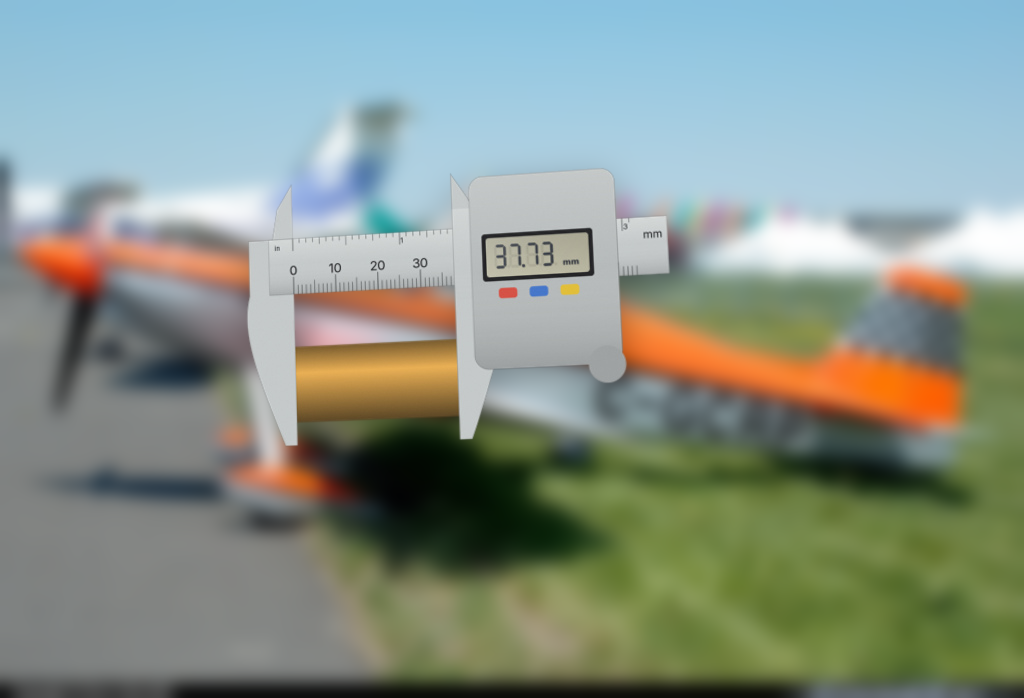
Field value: 37.73 mm
